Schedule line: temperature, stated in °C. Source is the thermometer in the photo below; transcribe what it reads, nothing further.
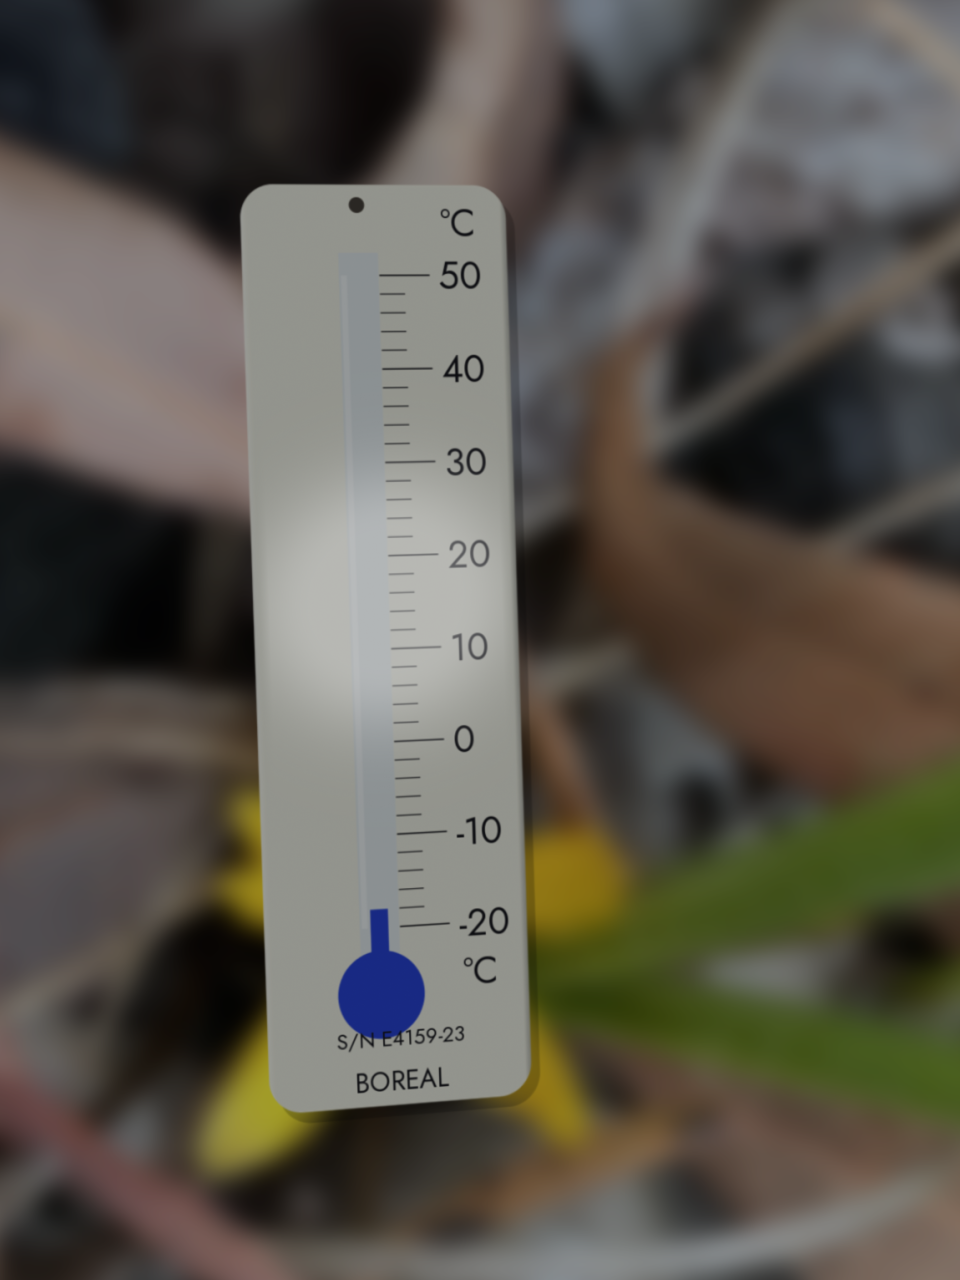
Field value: -18 °C
